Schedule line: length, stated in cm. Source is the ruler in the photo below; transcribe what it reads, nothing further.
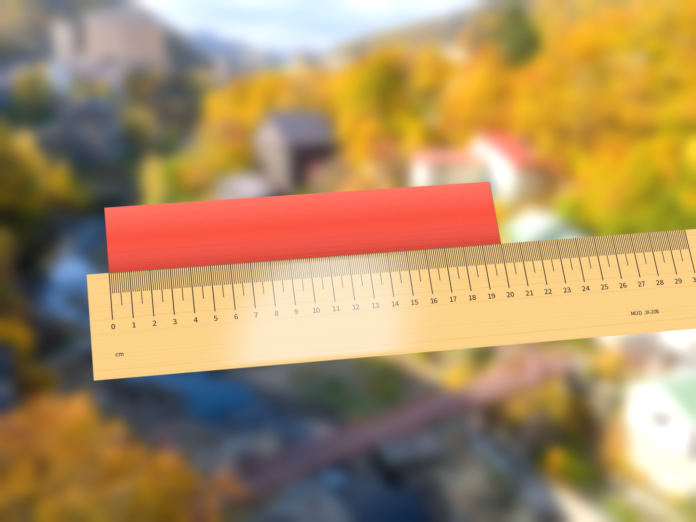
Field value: 20 cm
